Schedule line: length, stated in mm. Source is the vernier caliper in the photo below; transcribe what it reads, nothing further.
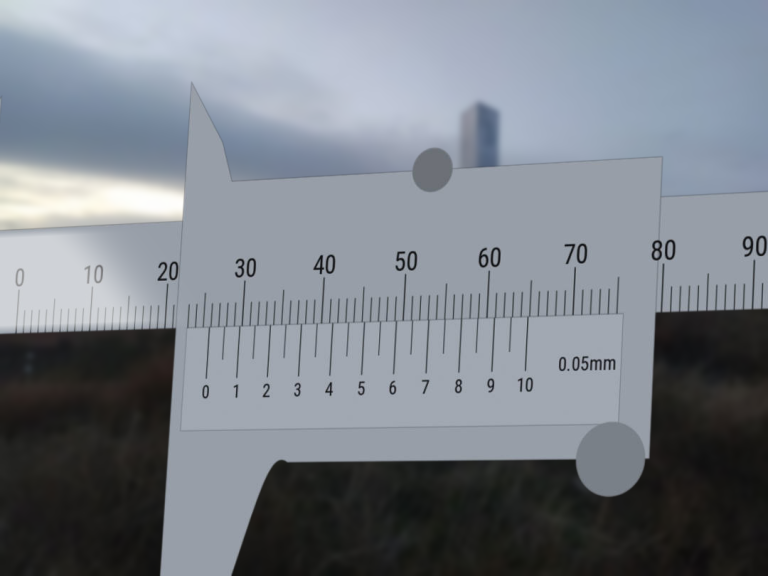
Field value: 25.8 mm
